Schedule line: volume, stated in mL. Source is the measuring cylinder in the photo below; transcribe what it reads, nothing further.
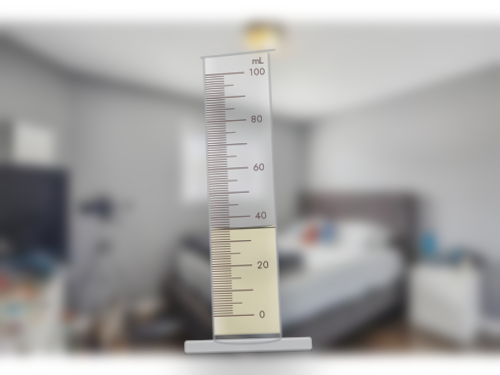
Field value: 35 mL
